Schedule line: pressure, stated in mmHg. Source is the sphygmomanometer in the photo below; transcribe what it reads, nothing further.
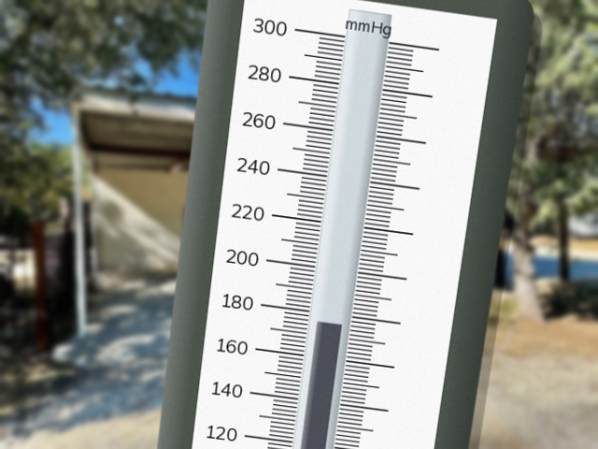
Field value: 176 mmHg
